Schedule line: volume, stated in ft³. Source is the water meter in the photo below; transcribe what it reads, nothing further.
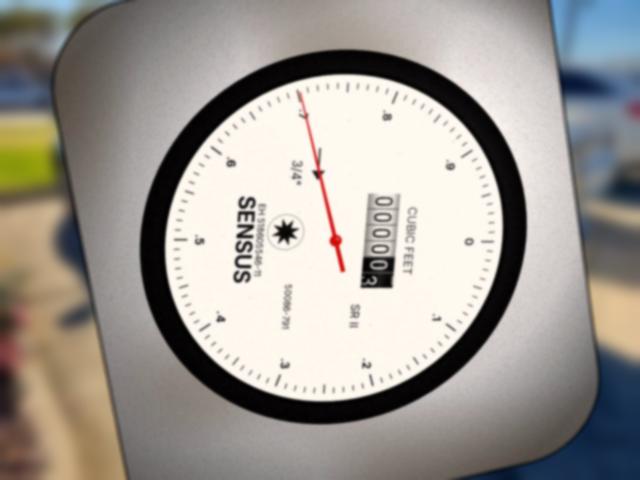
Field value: 2.70 ft³
